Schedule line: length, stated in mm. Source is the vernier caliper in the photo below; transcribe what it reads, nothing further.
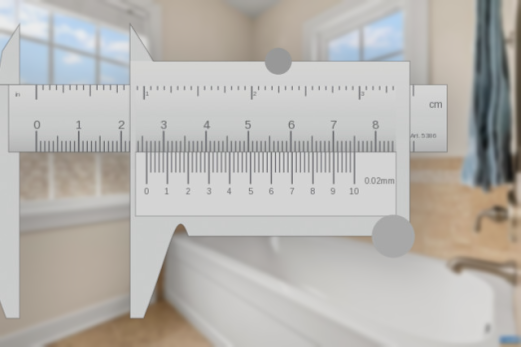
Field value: 26.0 mm
